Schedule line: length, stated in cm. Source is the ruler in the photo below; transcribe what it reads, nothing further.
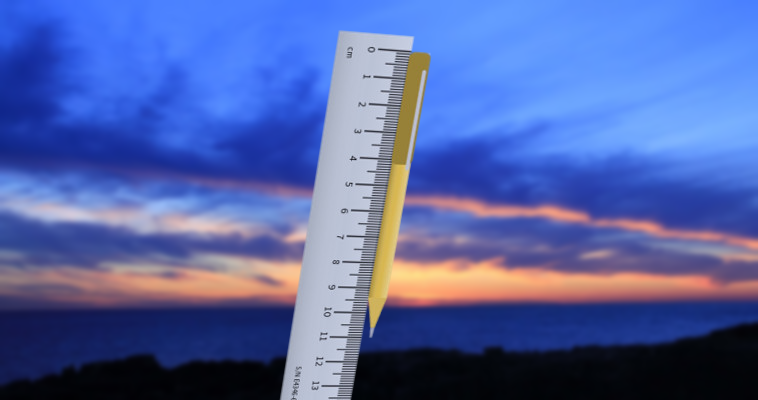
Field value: 11 cm
